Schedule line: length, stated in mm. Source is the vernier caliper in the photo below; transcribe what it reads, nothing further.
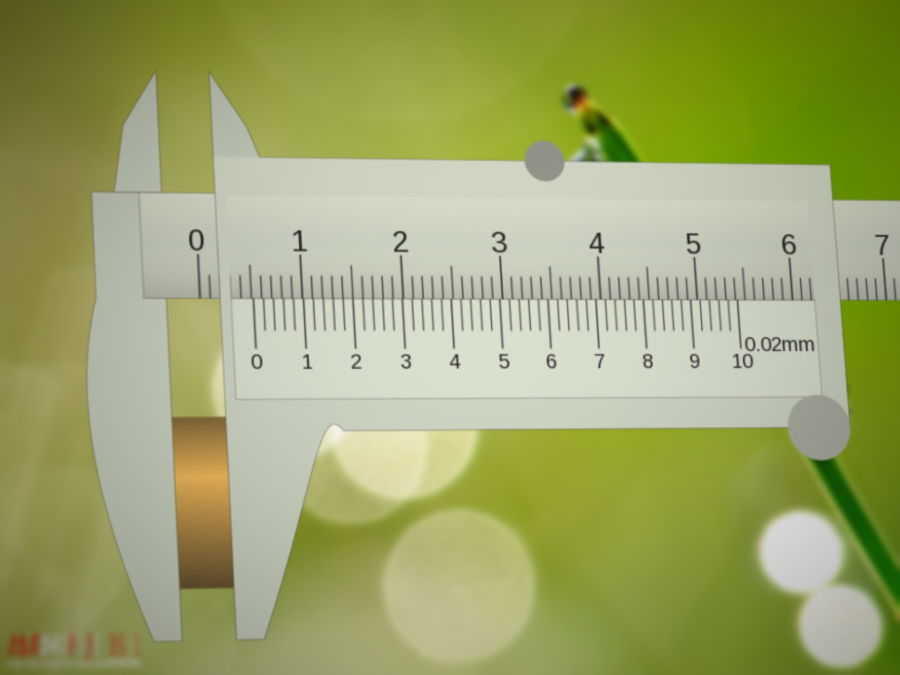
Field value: 5.2 mm
